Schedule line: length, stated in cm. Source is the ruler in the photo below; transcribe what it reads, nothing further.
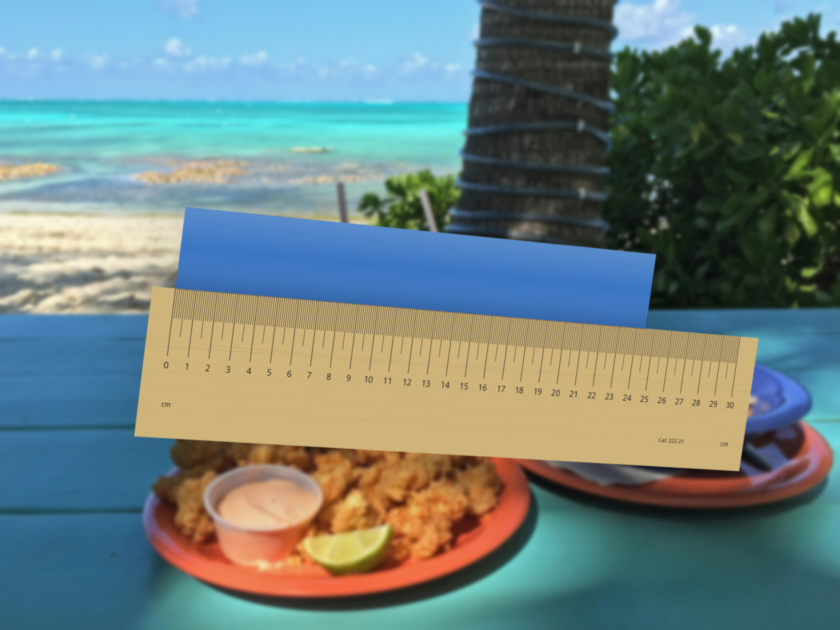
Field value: 24.5 cm
